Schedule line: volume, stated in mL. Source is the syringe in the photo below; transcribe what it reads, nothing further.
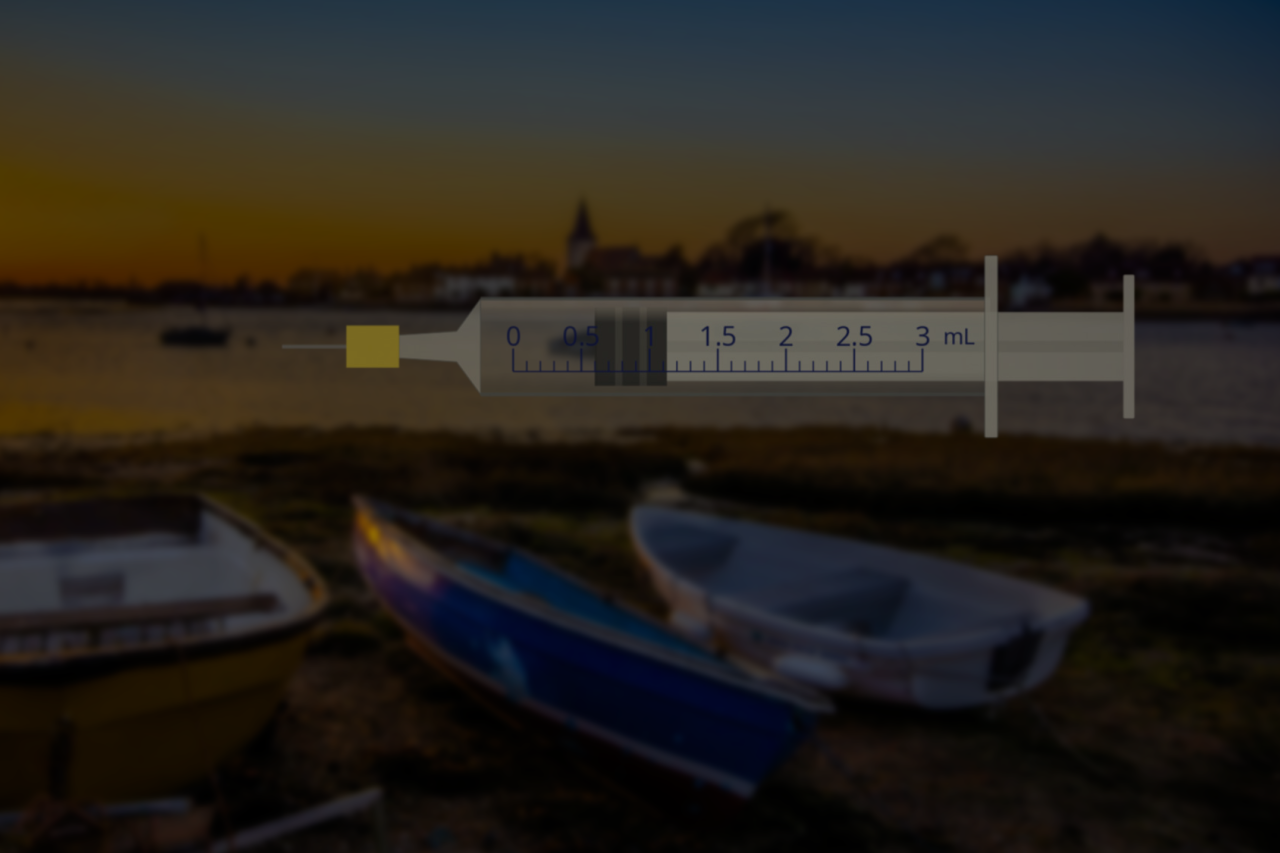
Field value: 0.6 mL
